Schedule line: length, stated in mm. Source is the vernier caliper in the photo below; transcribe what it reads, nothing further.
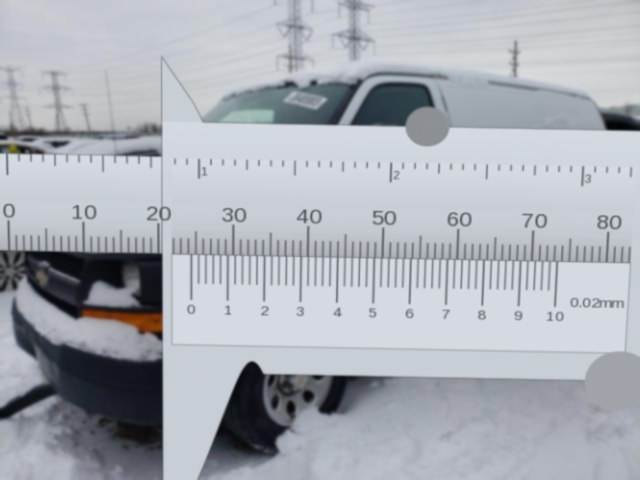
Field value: 24.4 mm
